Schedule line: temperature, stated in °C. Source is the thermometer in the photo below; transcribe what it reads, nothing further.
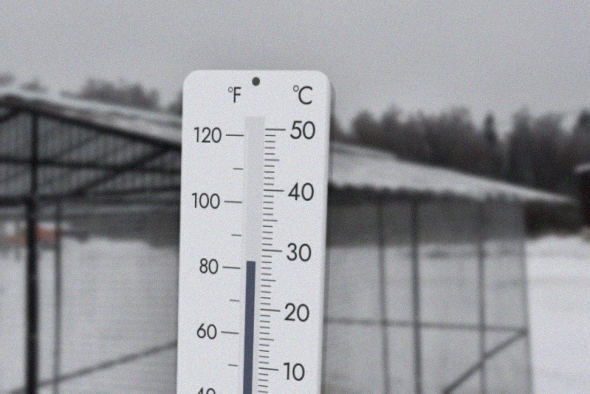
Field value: 28 °C
